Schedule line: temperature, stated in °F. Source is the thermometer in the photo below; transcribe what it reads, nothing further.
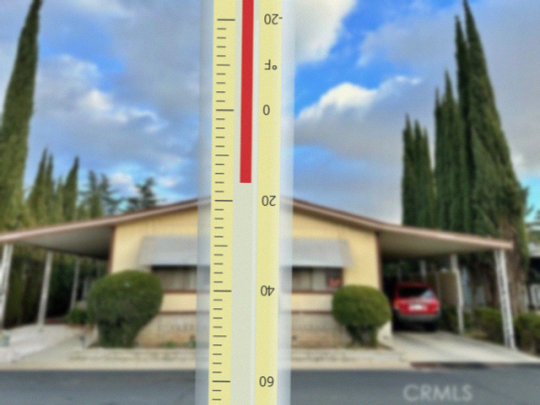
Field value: 16 °F
